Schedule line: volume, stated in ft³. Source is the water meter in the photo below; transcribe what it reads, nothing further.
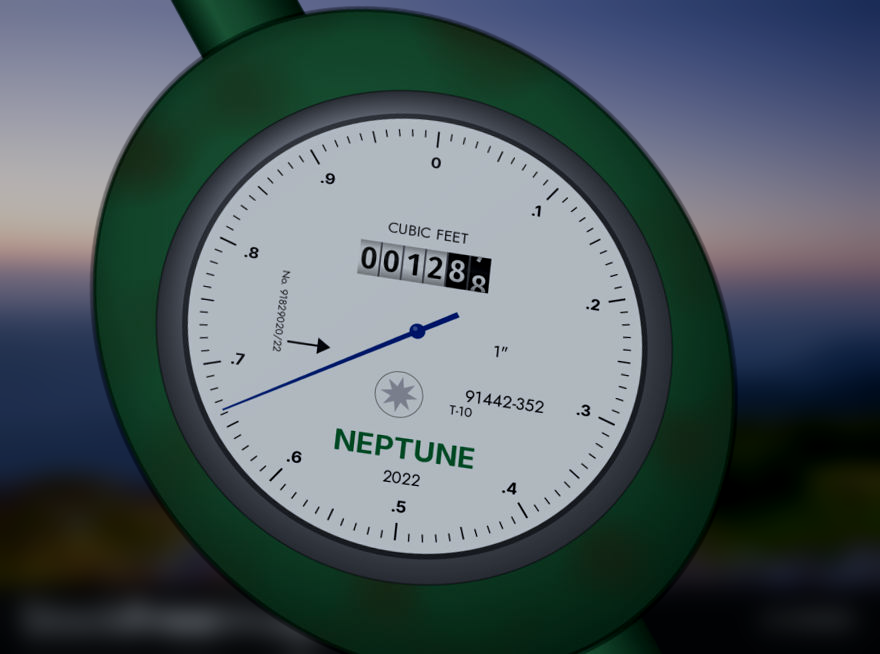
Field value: 1287.66 ft³
